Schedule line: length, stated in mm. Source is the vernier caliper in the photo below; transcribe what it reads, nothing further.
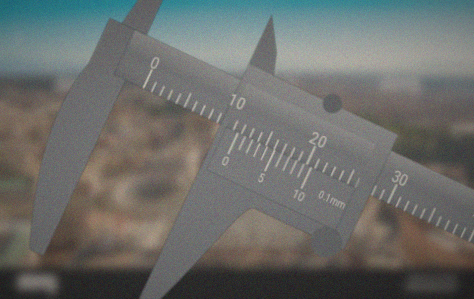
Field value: 11.6 mm
